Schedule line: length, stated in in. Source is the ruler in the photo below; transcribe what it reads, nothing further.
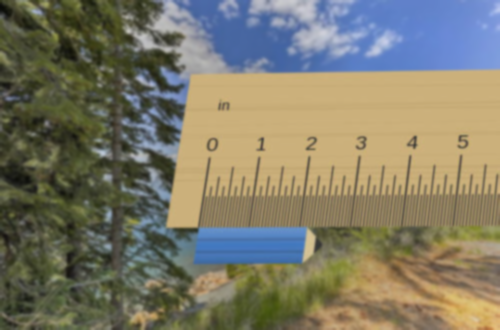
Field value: 2.5 in
